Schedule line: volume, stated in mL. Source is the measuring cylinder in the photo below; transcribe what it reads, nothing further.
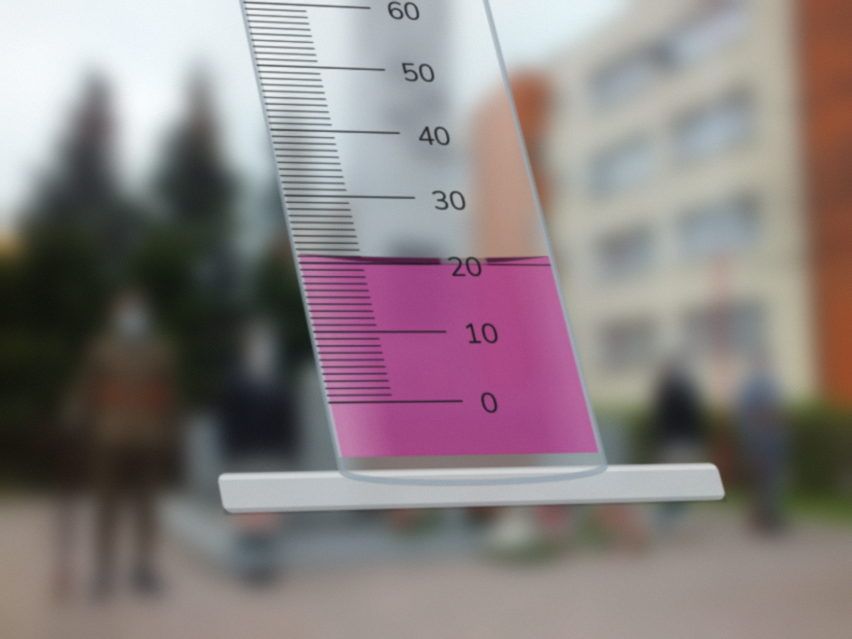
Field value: 20 mL
